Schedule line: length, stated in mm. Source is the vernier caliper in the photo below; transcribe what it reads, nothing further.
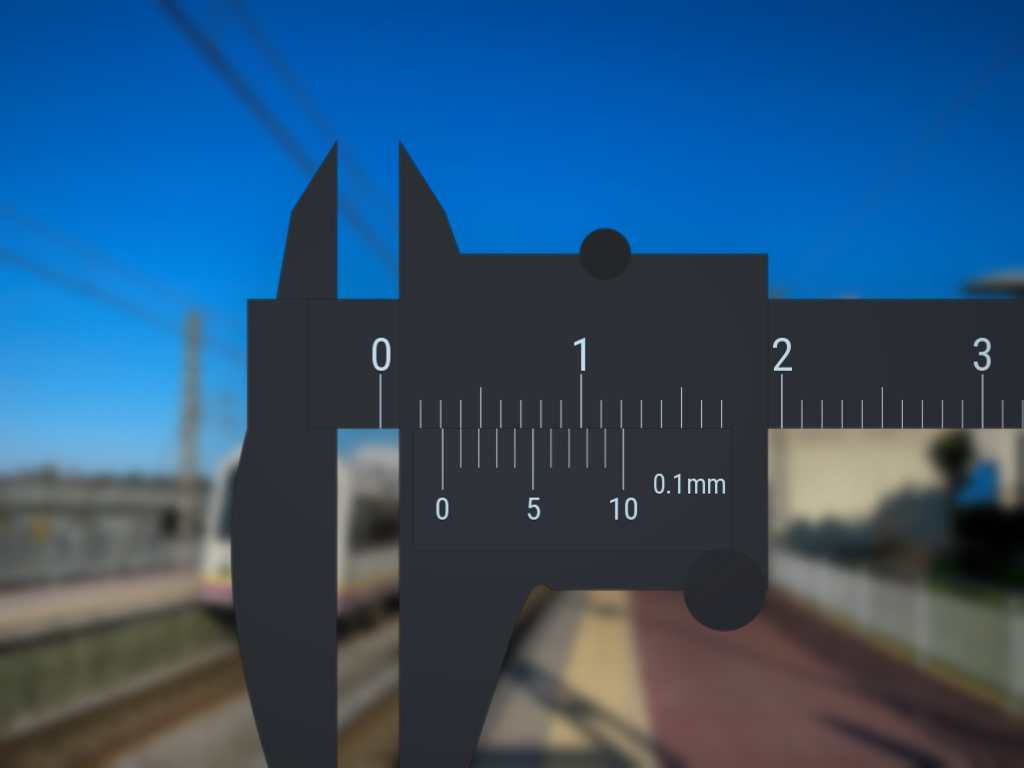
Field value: 3.1 mm
